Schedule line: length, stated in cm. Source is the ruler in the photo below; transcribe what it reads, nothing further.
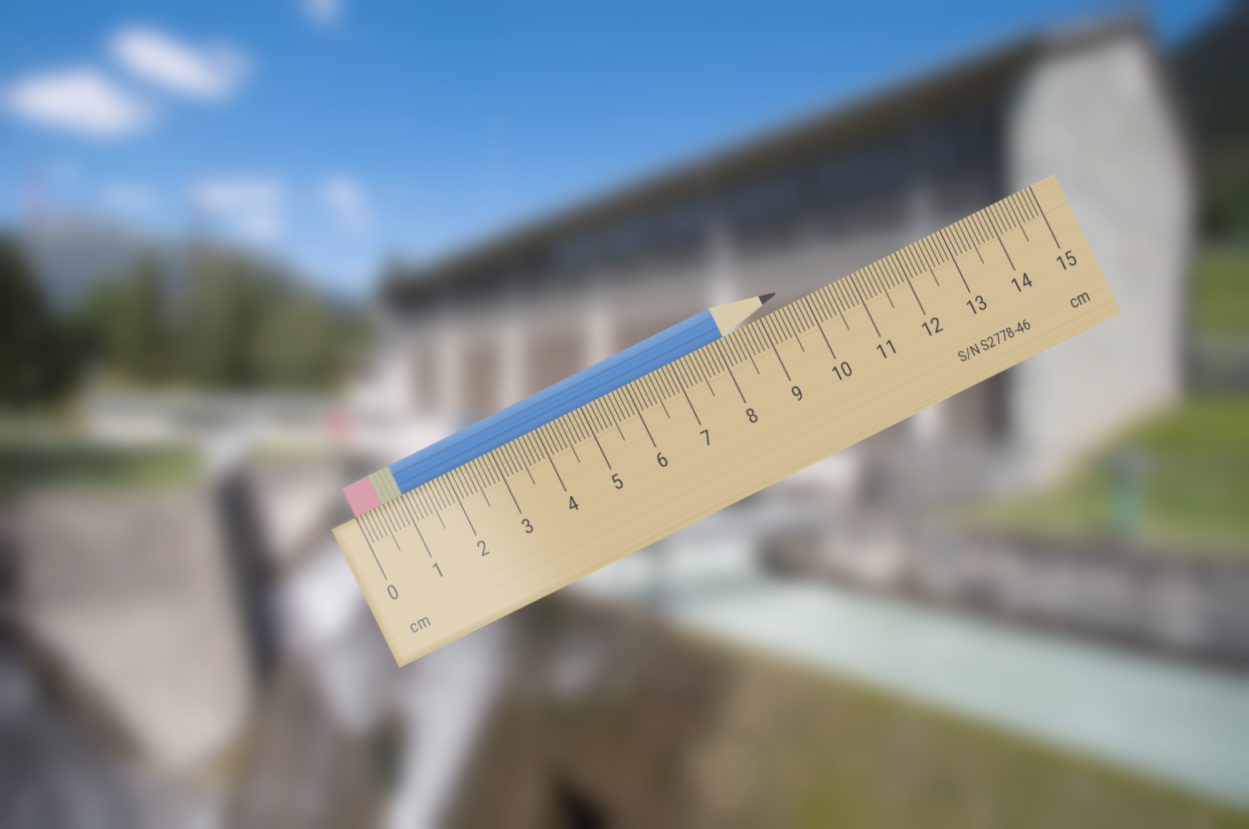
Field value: 9.5 cm
